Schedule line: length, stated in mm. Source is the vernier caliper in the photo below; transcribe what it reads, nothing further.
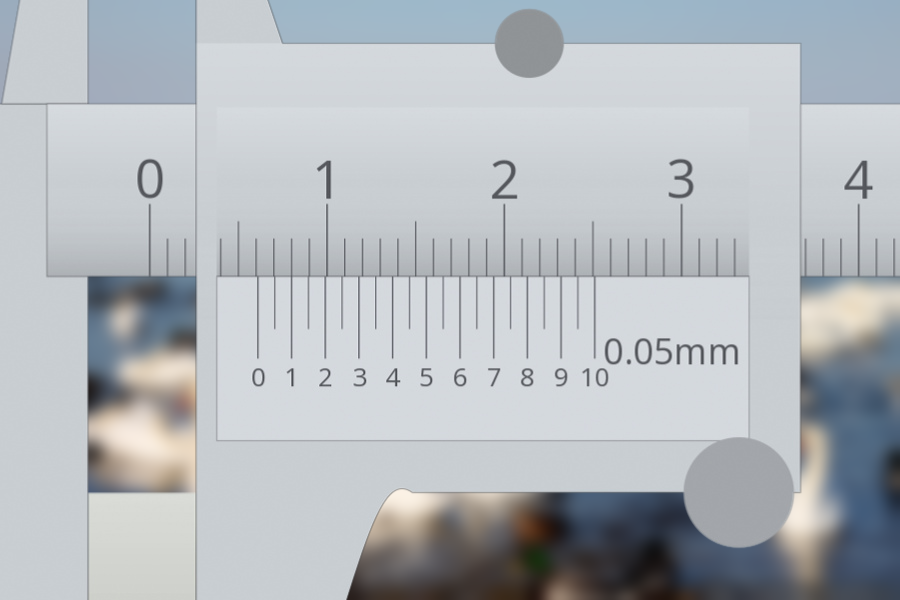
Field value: 6.1 mm
